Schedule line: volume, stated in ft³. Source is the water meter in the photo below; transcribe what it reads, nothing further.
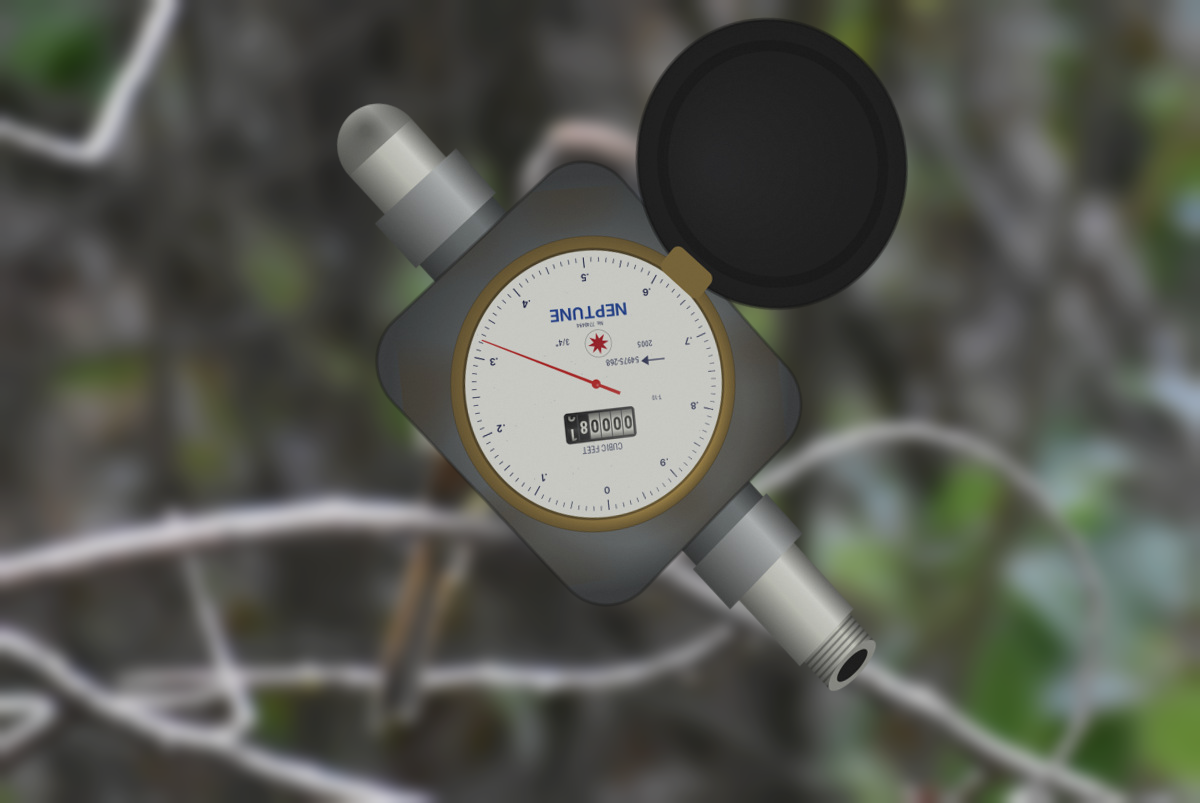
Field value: 81.32 ft³
